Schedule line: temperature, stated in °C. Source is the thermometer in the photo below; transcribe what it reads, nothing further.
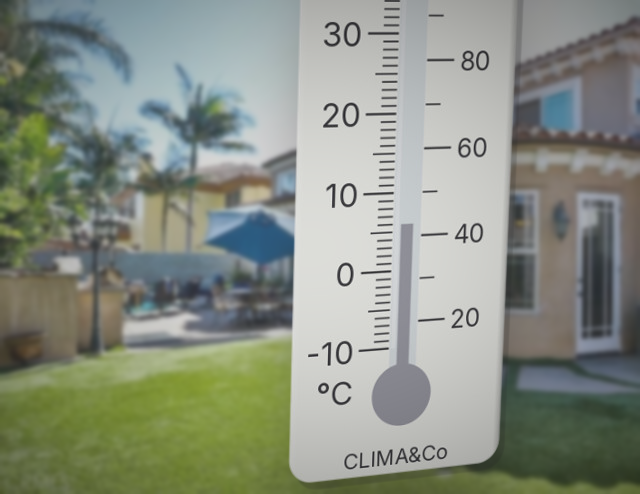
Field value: 6 °C
